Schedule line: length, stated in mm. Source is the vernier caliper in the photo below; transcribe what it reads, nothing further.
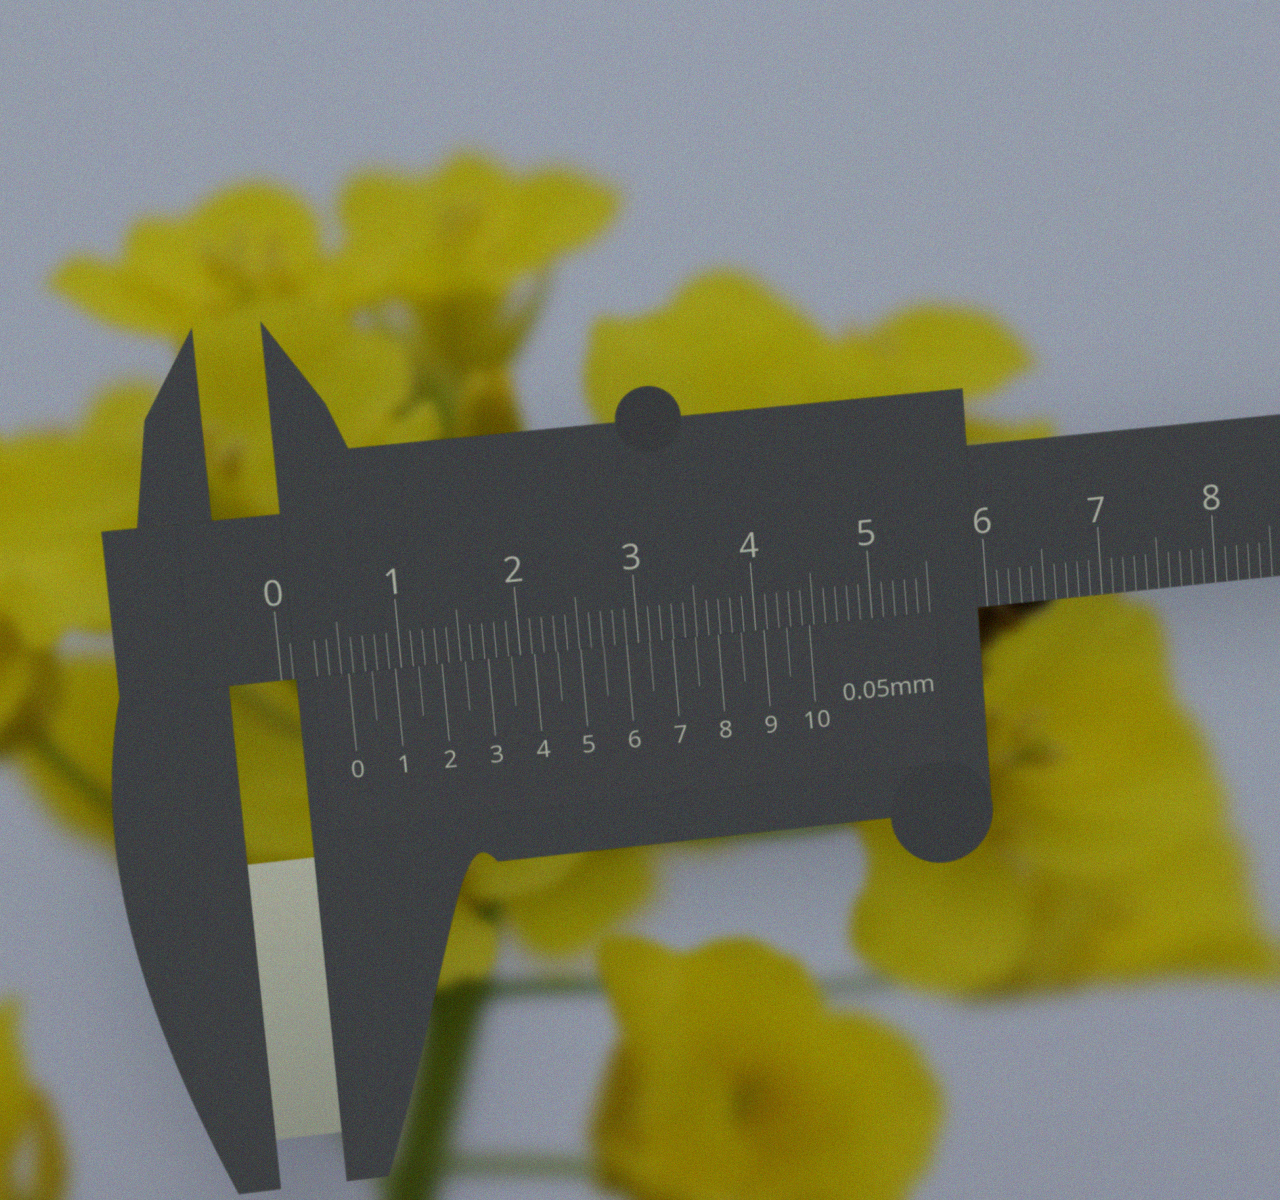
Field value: 5.6 mm
